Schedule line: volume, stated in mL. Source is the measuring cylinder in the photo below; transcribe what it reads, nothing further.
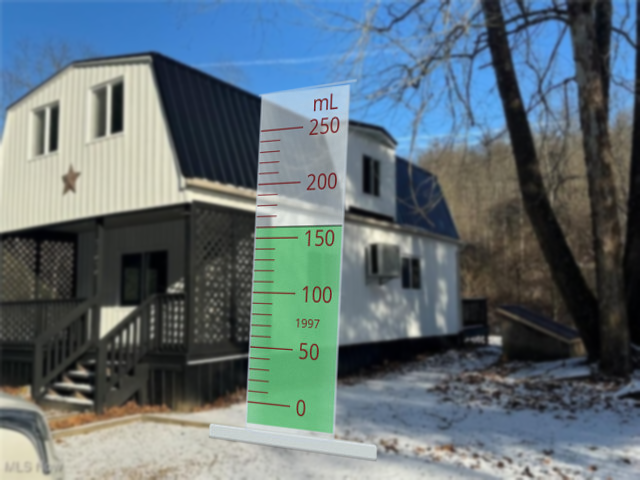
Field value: 160 mL
